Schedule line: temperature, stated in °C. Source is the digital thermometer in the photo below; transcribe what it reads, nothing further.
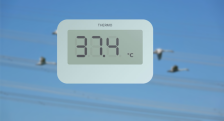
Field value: 37.4 °C
